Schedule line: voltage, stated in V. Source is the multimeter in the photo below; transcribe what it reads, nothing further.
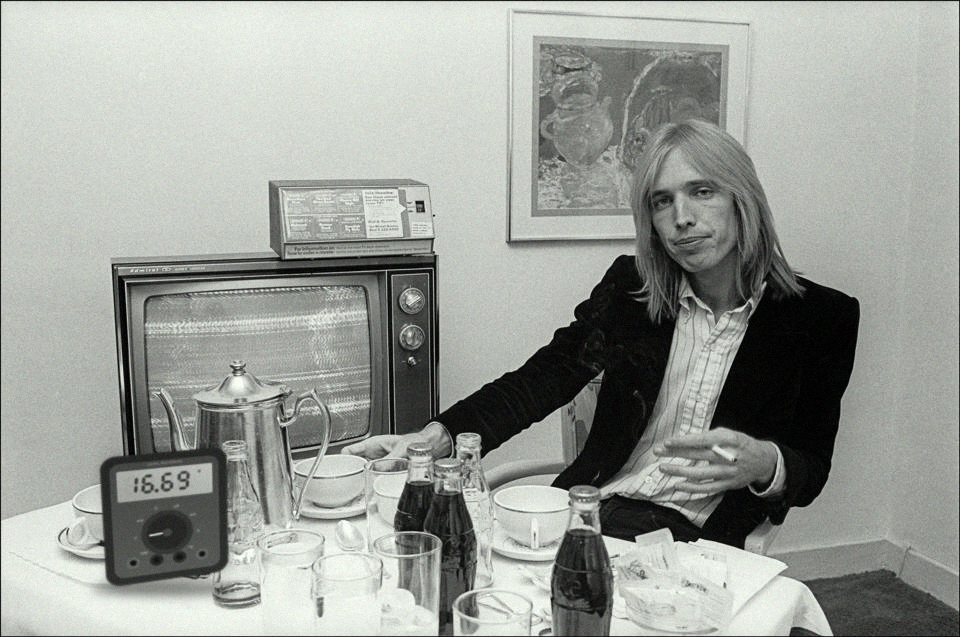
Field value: 16.69 V
